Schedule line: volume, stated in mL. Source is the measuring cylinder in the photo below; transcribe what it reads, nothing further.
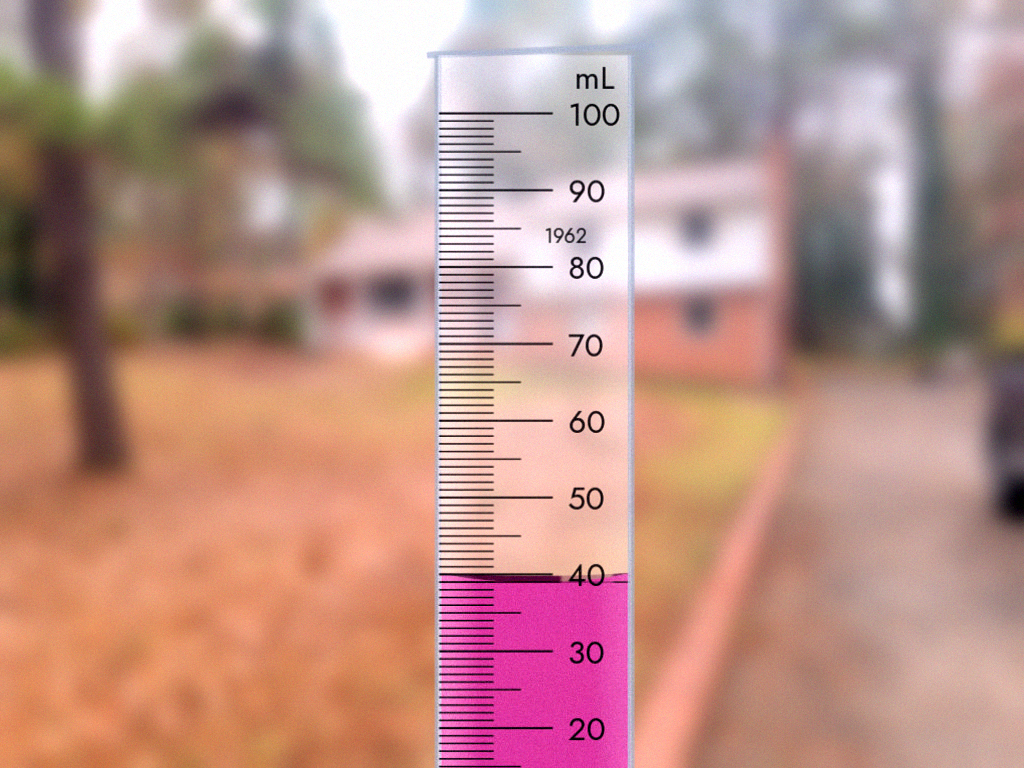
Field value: 39 mL
